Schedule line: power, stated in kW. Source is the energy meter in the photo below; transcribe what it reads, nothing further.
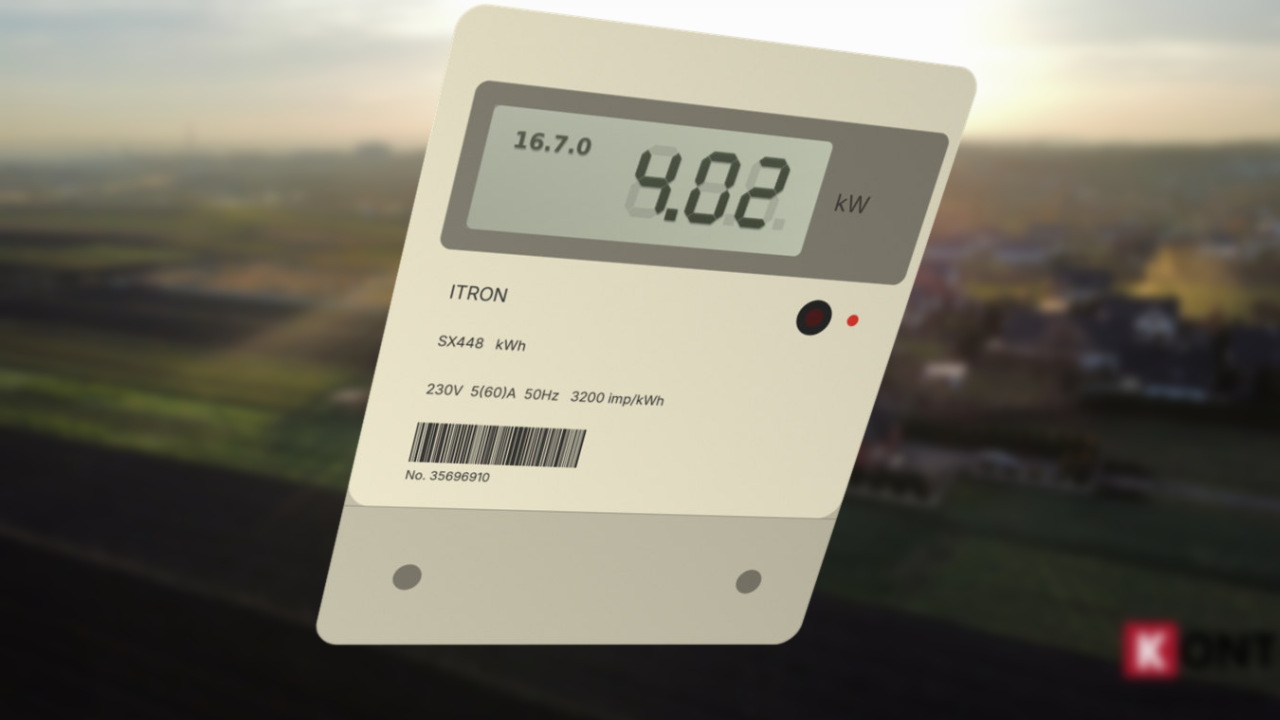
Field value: 4.02 kW
